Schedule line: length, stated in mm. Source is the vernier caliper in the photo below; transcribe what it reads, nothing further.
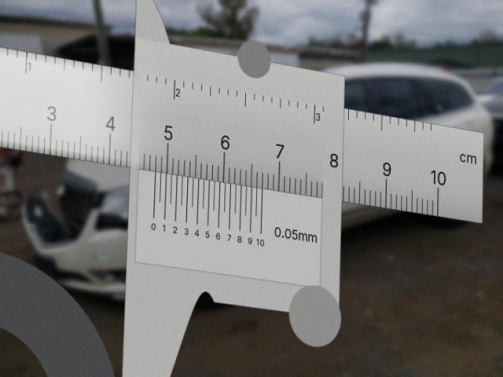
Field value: 48.0 mm
